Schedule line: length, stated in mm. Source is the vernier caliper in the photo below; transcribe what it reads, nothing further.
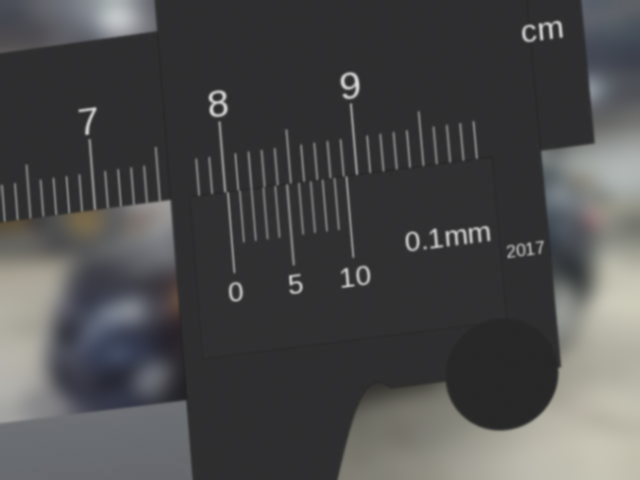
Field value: 80.2 mm
